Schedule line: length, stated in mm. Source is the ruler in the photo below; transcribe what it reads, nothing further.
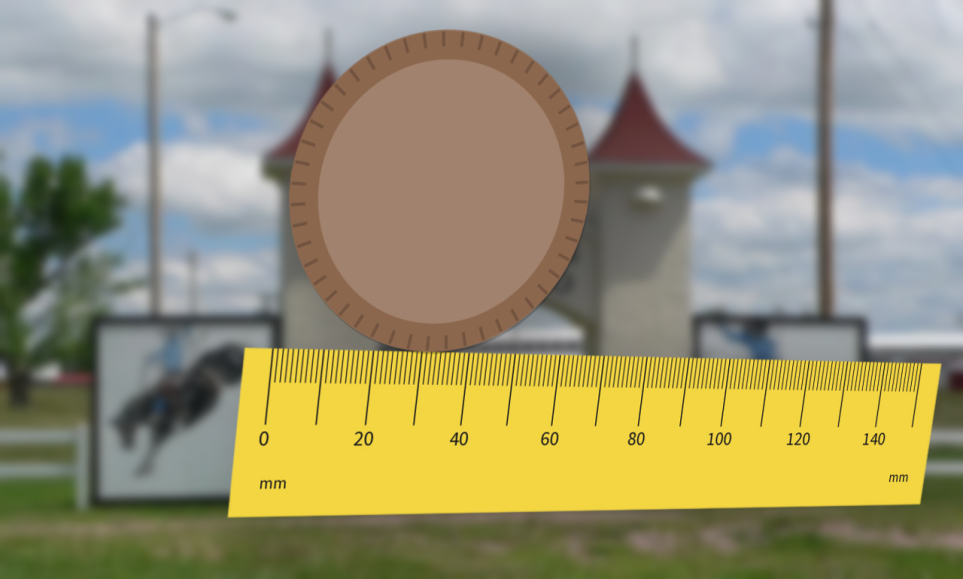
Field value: 62 mm
